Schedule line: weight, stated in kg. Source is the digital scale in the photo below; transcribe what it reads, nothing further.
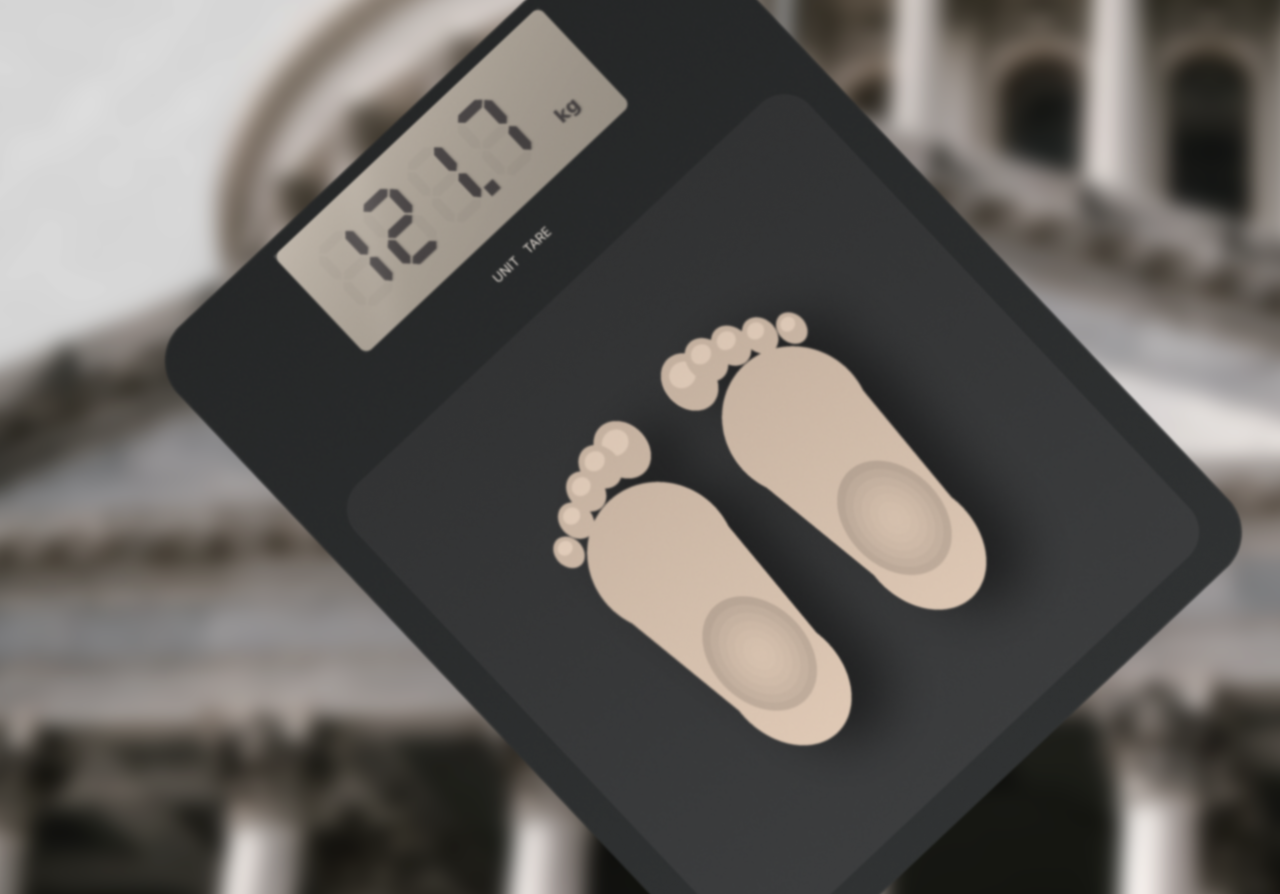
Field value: 121.7 kg
